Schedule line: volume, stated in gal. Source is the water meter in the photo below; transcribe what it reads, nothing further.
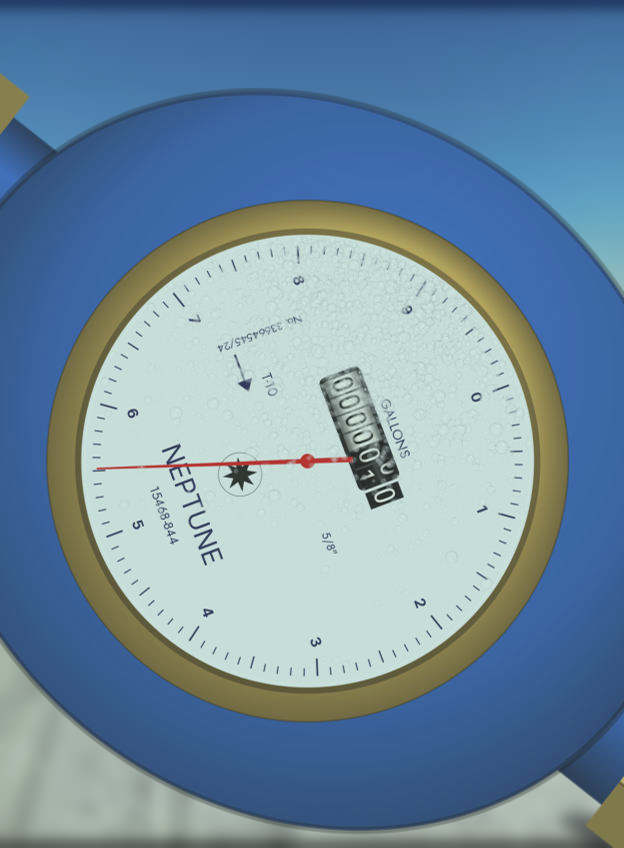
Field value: 5.5 gal
